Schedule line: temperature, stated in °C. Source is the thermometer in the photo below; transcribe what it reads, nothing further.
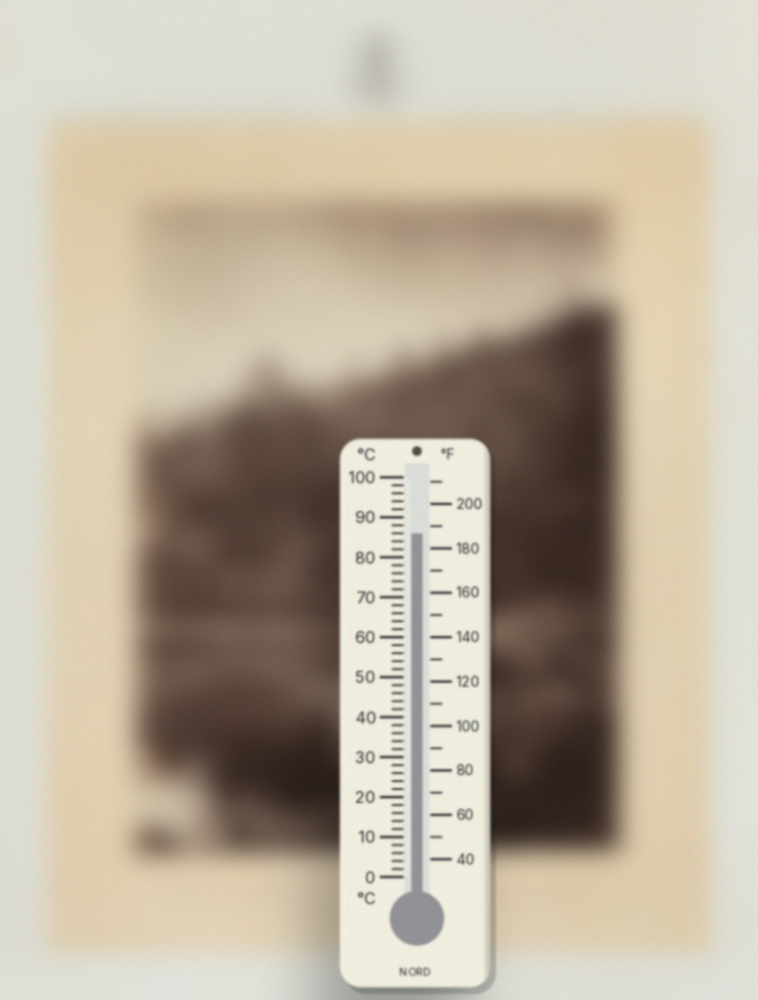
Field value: 86 °C
